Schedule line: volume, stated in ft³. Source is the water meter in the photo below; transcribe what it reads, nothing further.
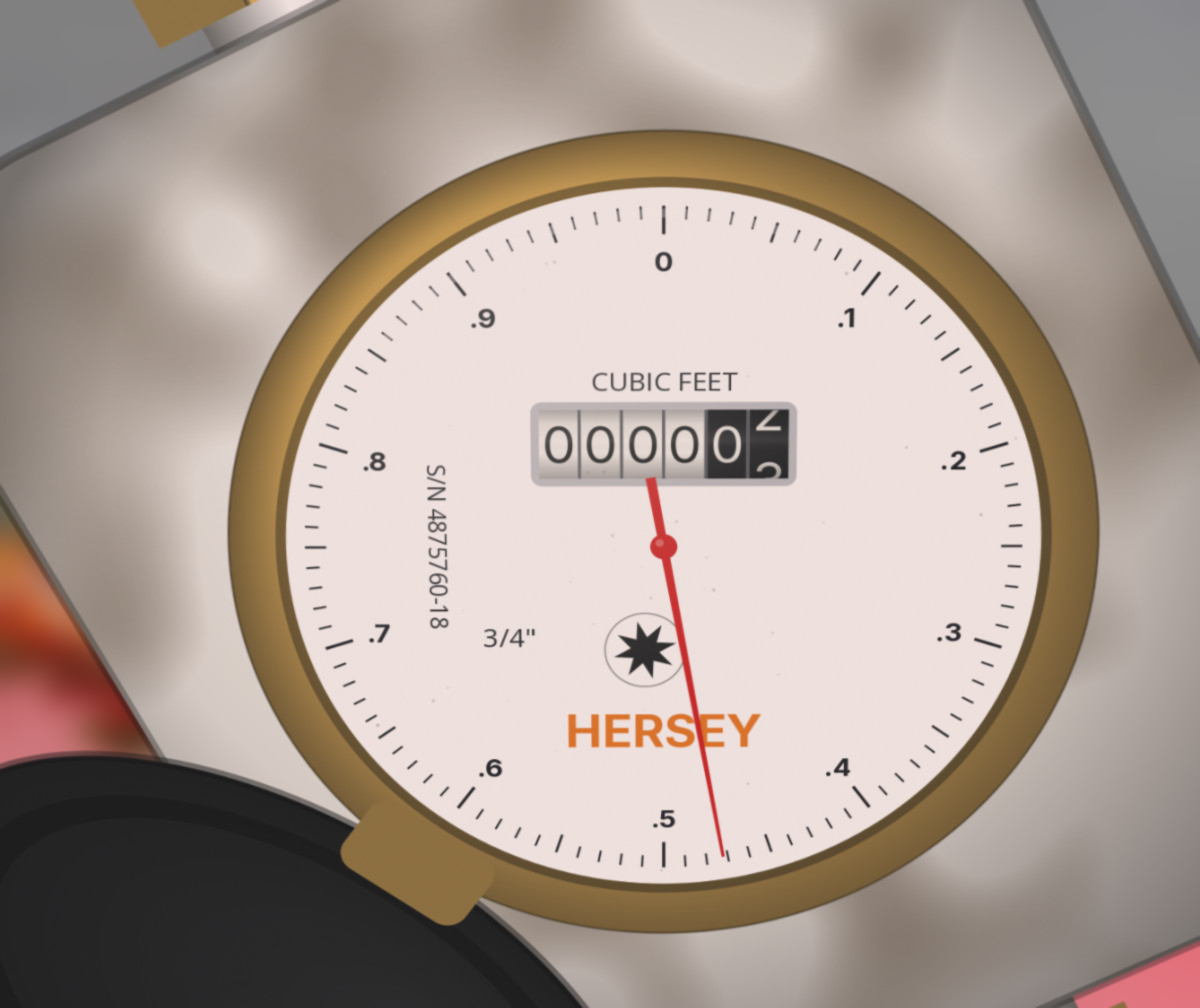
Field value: 2.47 ft³
